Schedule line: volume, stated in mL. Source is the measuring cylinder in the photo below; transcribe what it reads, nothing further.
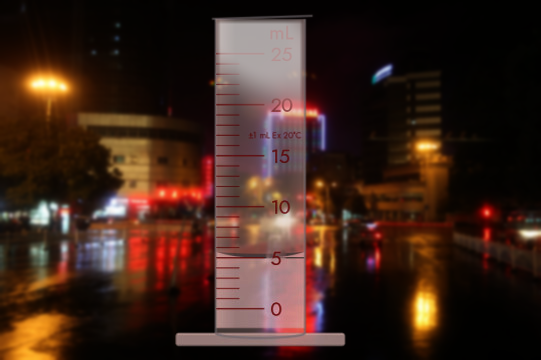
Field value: 5 mL
